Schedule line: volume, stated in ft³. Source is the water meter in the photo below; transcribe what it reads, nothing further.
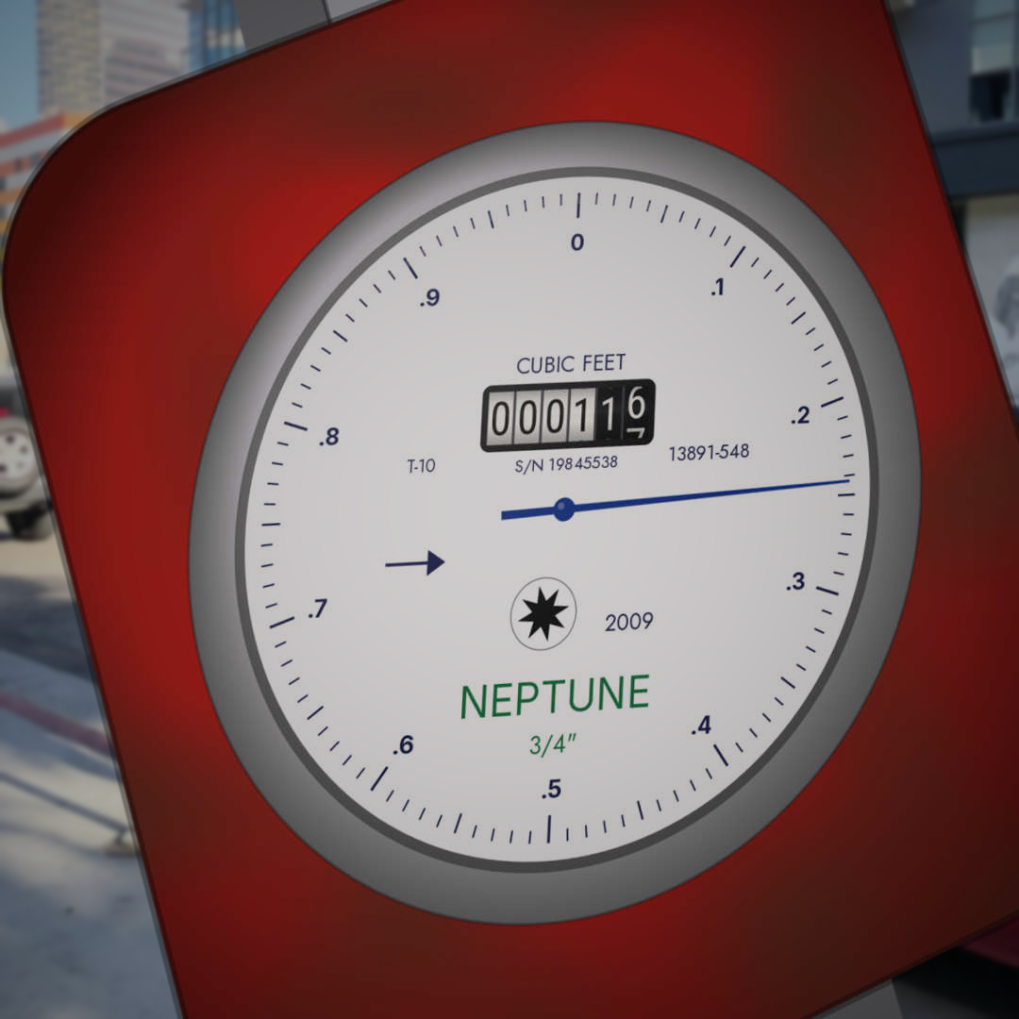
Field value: 116.24 ft³
